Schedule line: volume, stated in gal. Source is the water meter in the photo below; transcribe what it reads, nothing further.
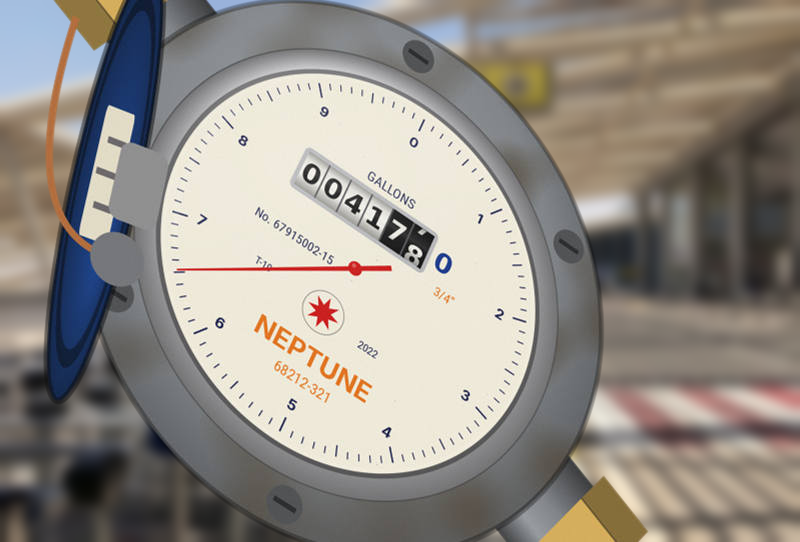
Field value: 41776.5 gal
